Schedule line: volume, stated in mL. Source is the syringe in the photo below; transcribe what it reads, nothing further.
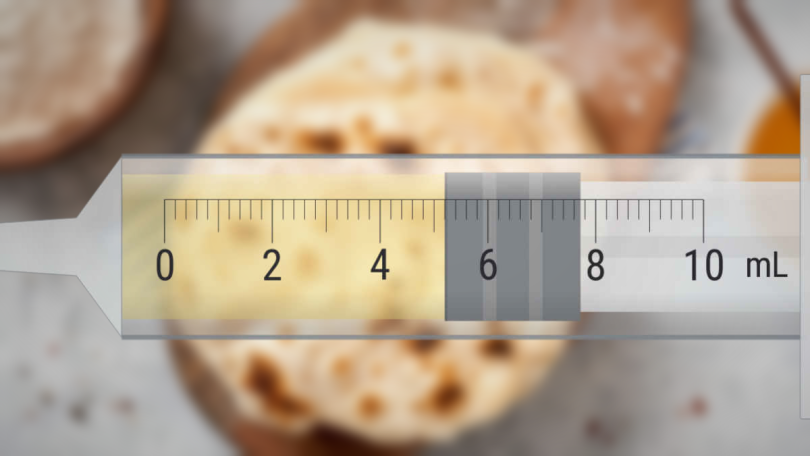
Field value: 5.2 mL
